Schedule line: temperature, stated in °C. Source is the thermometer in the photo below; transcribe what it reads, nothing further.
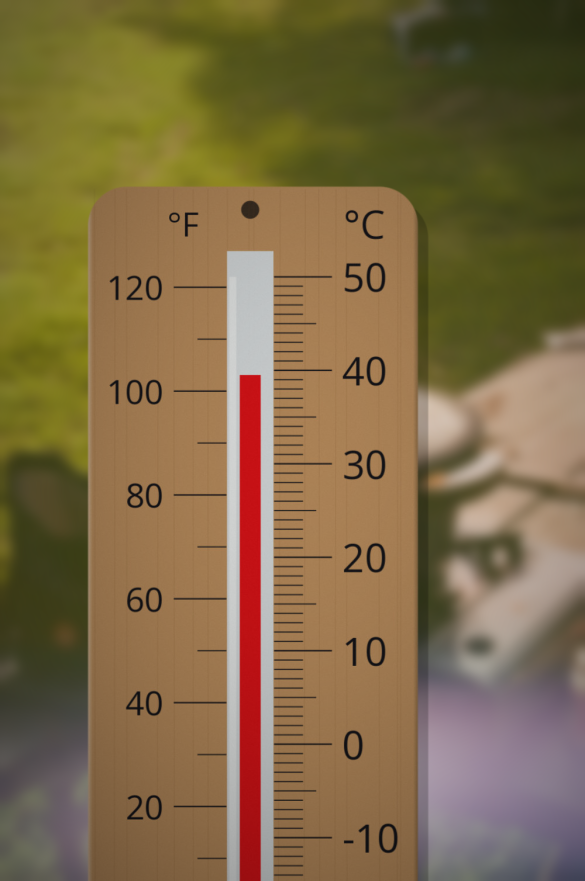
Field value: 39.5 °C
